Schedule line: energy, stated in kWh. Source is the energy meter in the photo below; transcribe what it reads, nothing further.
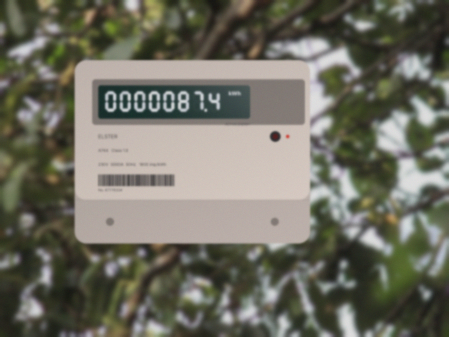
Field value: 87.4 kWh
